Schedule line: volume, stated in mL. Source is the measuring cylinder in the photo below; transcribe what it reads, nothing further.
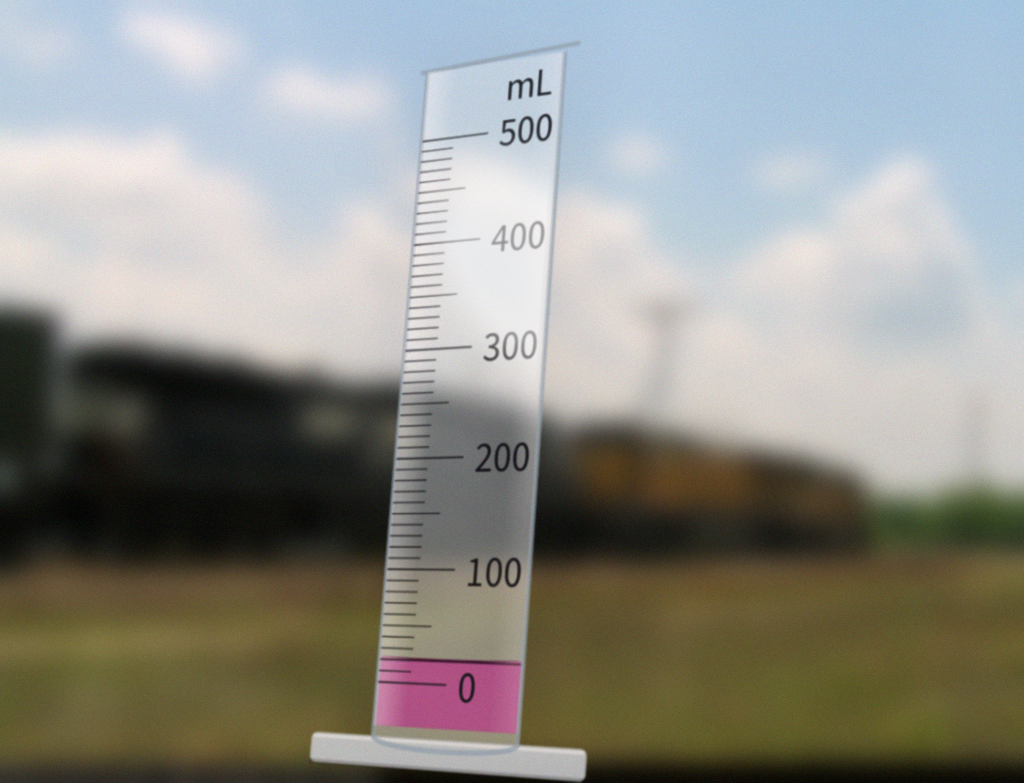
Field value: 20 mL
